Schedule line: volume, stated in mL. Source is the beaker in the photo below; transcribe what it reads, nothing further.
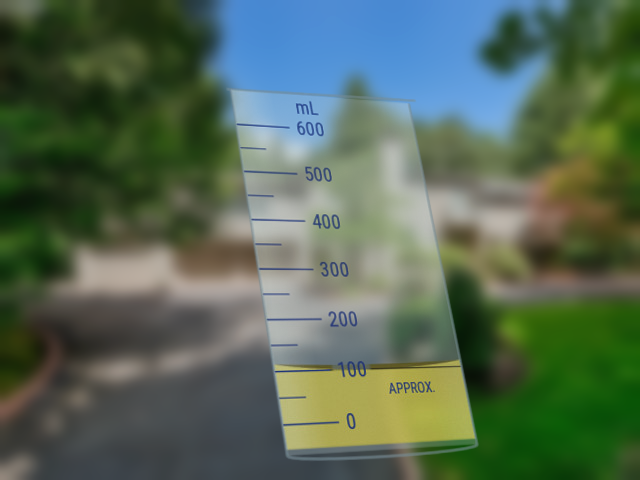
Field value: 100 mL
